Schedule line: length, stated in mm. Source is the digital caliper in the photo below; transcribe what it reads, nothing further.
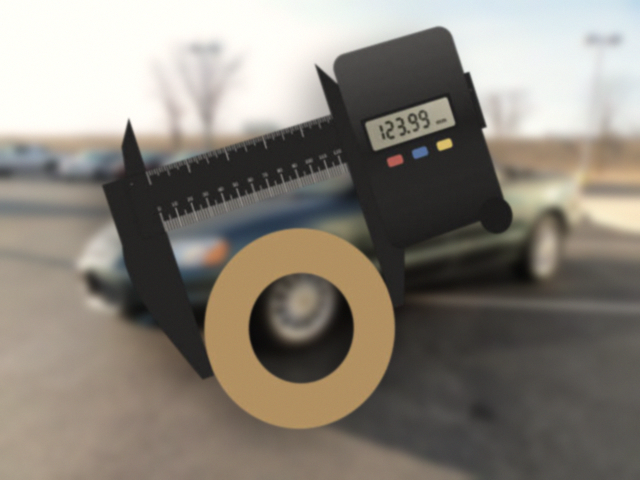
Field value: 123.99 mm
